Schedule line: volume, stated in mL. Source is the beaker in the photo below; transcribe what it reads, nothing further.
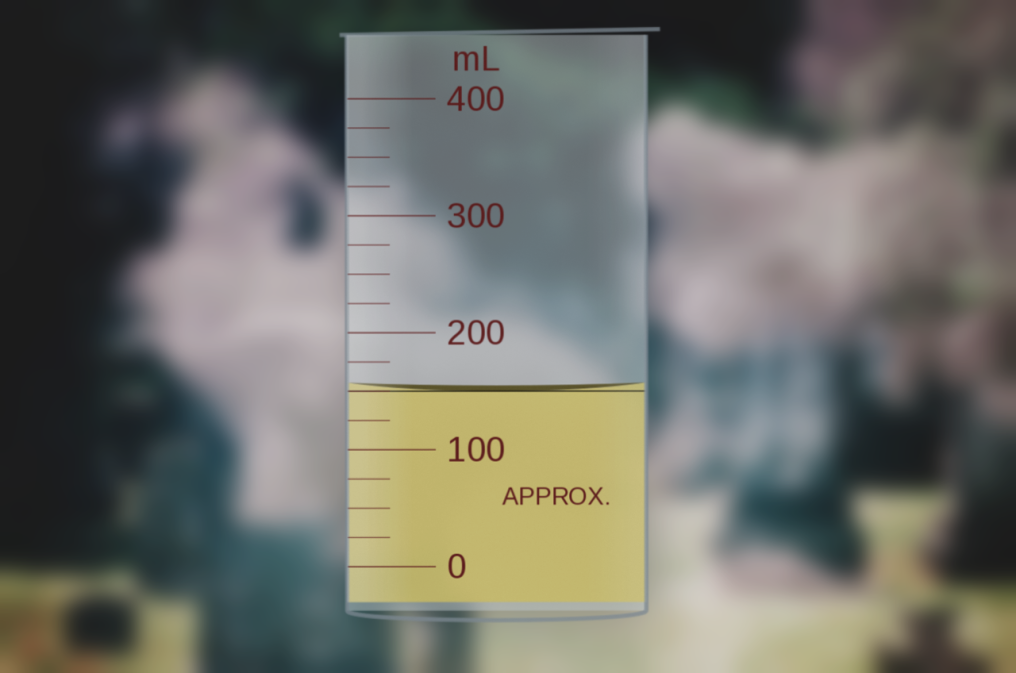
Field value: 150 mL
